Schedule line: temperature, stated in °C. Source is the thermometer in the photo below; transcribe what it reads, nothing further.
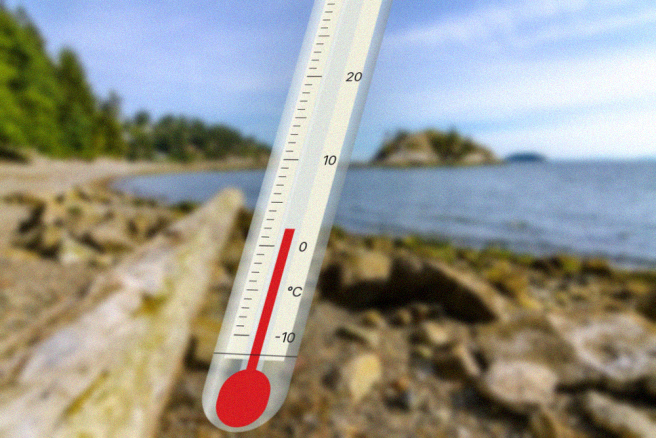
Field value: 2 °C
